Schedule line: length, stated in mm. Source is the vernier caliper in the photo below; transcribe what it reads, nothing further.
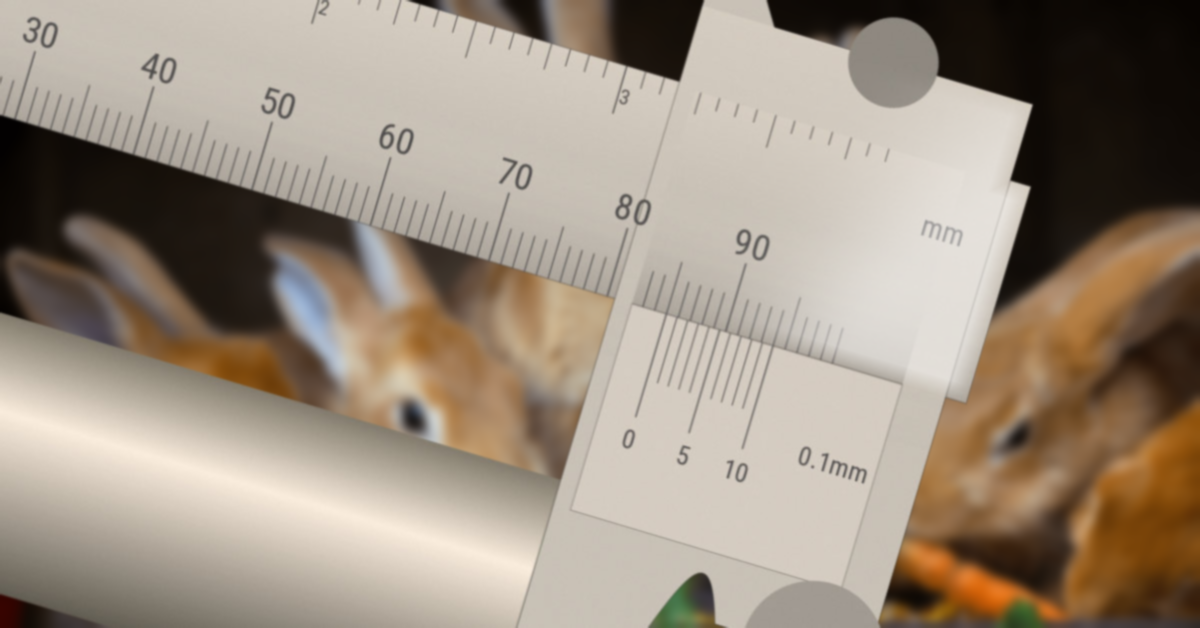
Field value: 85.0 mm
